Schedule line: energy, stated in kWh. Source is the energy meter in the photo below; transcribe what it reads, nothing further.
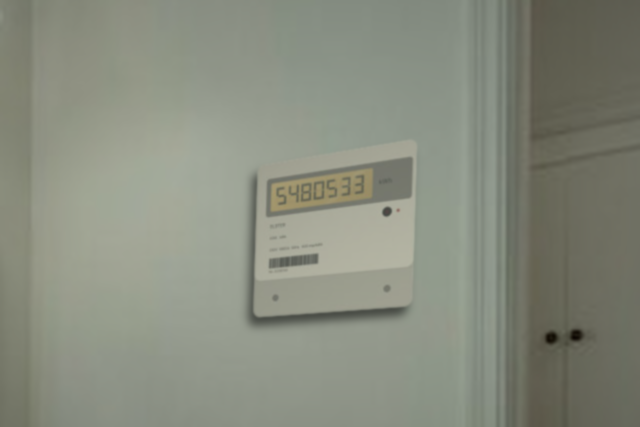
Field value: 5480533 kWh
